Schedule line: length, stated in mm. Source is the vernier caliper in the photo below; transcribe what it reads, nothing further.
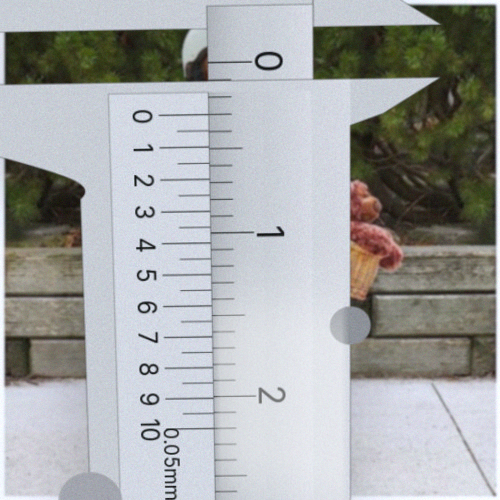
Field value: 3.0 mm
